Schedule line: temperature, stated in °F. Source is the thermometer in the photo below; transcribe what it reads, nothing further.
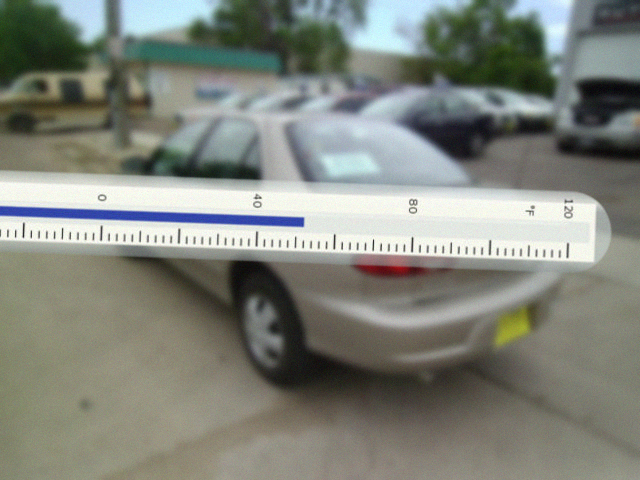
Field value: 52 °F
